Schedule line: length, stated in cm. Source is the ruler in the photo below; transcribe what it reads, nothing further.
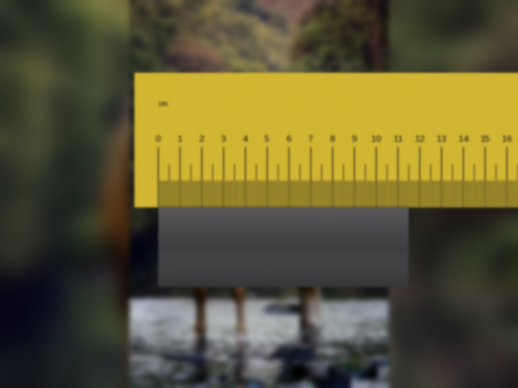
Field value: 11.5 cm
